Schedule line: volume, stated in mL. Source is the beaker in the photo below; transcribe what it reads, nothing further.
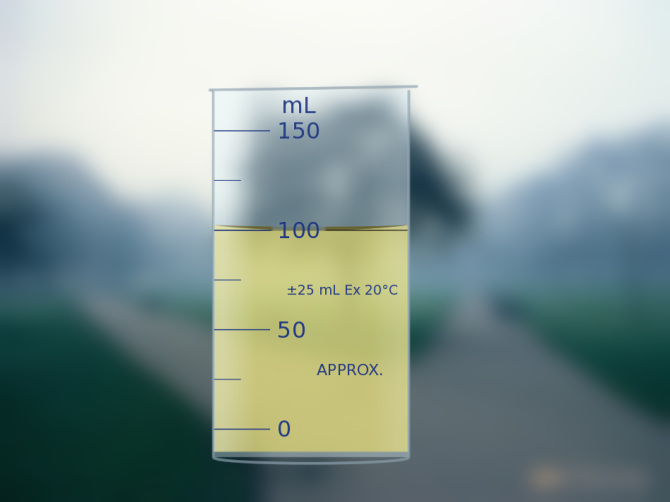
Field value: 100 mL
